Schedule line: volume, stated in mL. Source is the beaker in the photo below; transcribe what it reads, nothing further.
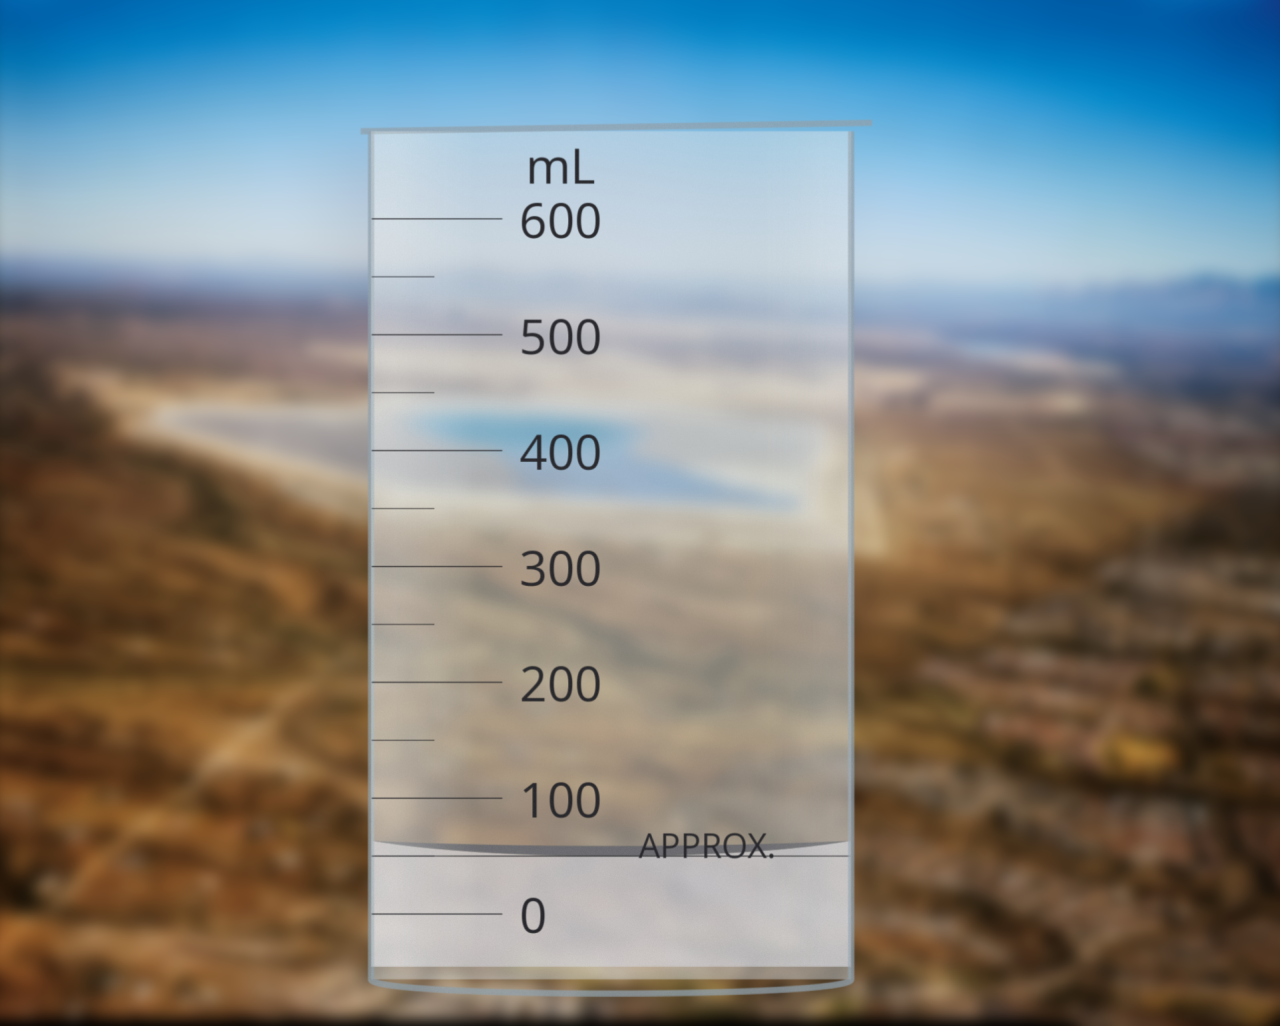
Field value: 50 mL
